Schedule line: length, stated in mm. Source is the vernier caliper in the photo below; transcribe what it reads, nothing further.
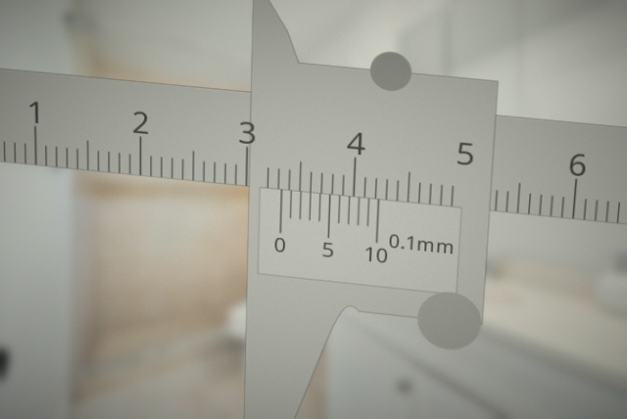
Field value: 33.3 mm
